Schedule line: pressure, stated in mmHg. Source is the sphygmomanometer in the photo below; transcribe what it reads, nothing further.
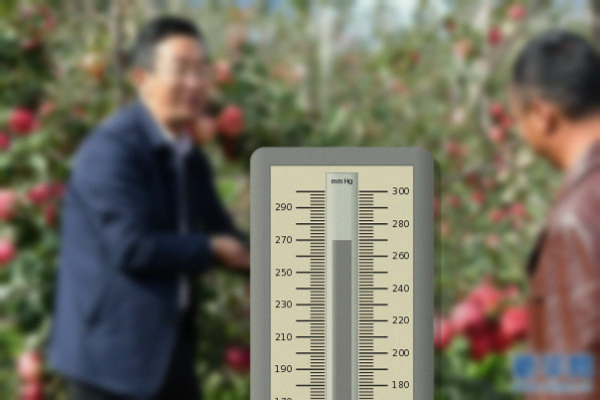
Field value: 270 mmHg
